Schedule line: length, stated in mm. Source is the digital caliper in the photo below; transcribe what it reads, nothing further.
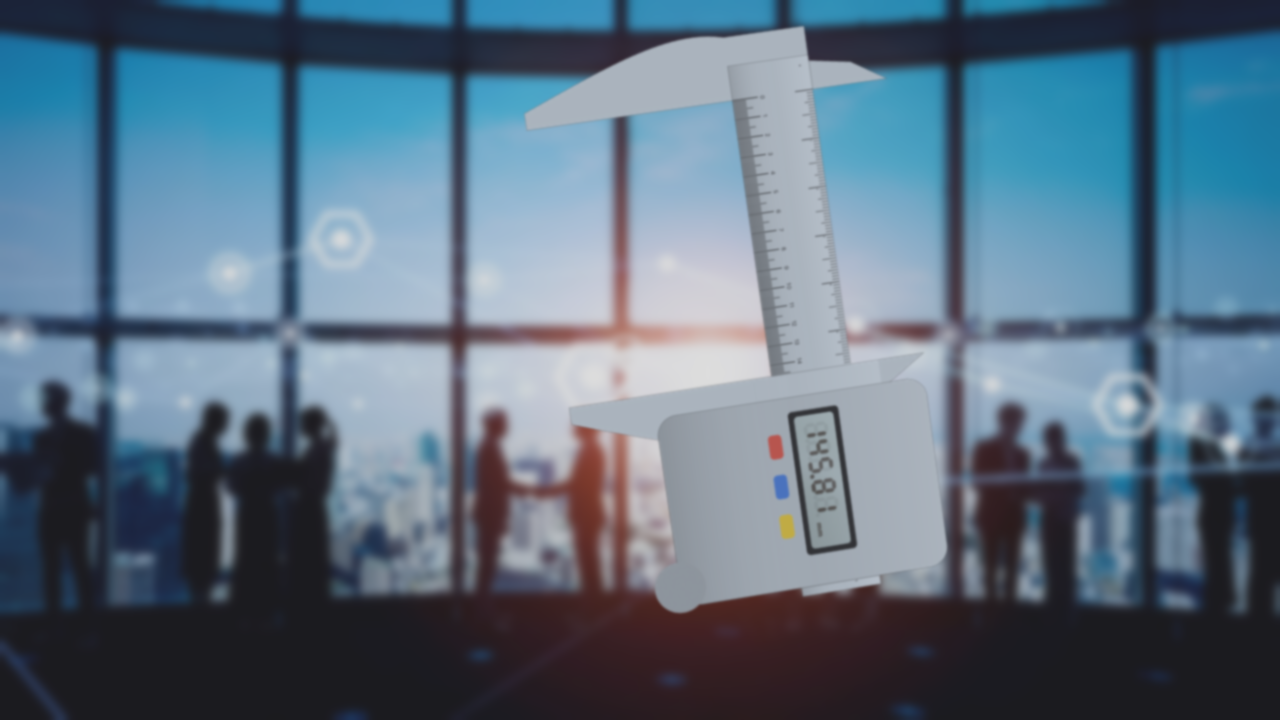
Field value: 145.81 mm
